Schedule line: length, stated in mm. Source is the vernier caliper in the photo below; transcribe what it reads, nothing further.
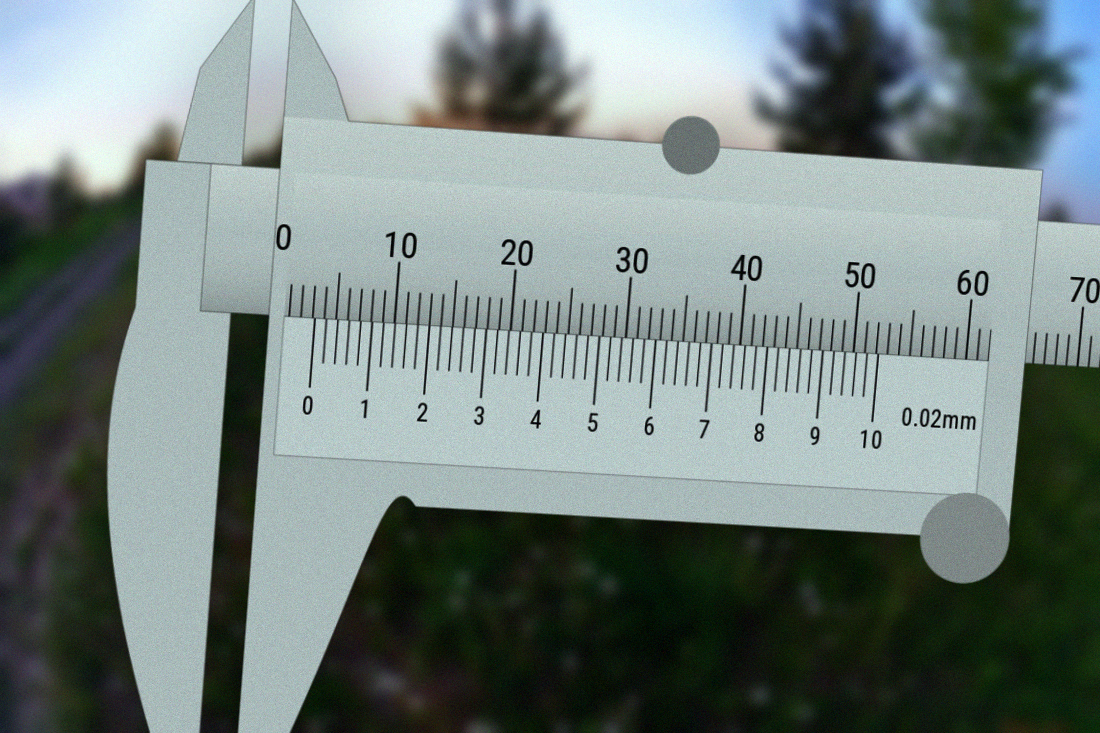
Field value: 3.2 mm
